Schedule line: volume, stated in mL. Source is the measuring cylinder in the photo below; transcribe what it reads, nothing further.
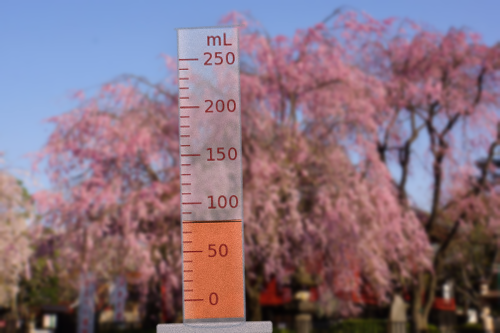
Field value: 80 mL
